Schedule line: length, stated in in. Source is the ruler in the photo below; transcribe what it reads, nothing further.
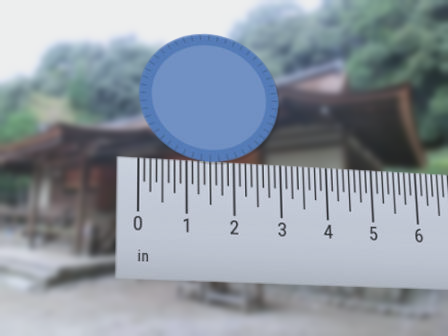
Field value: 3 in
